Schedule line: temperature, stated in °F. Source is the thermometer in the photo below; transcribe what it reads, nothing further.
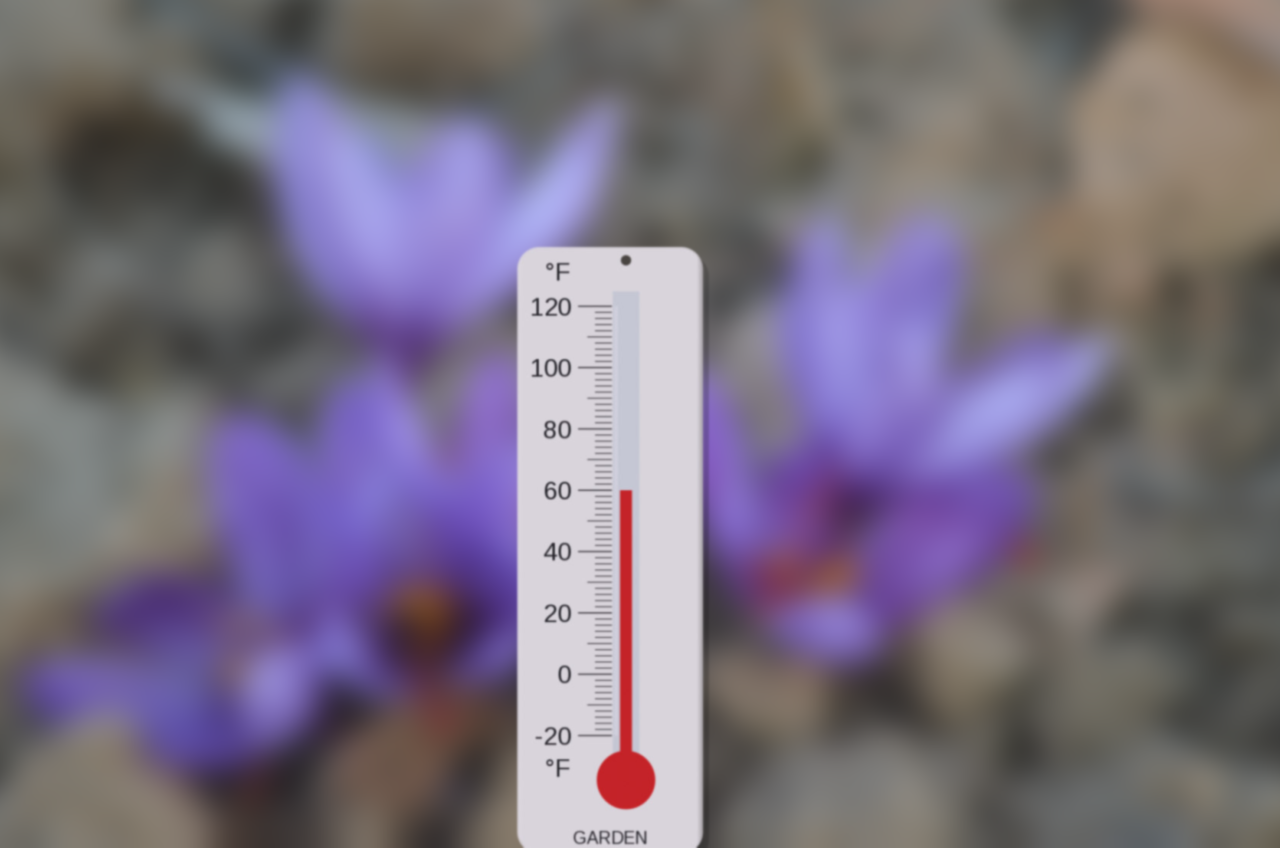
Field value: 60 °F
